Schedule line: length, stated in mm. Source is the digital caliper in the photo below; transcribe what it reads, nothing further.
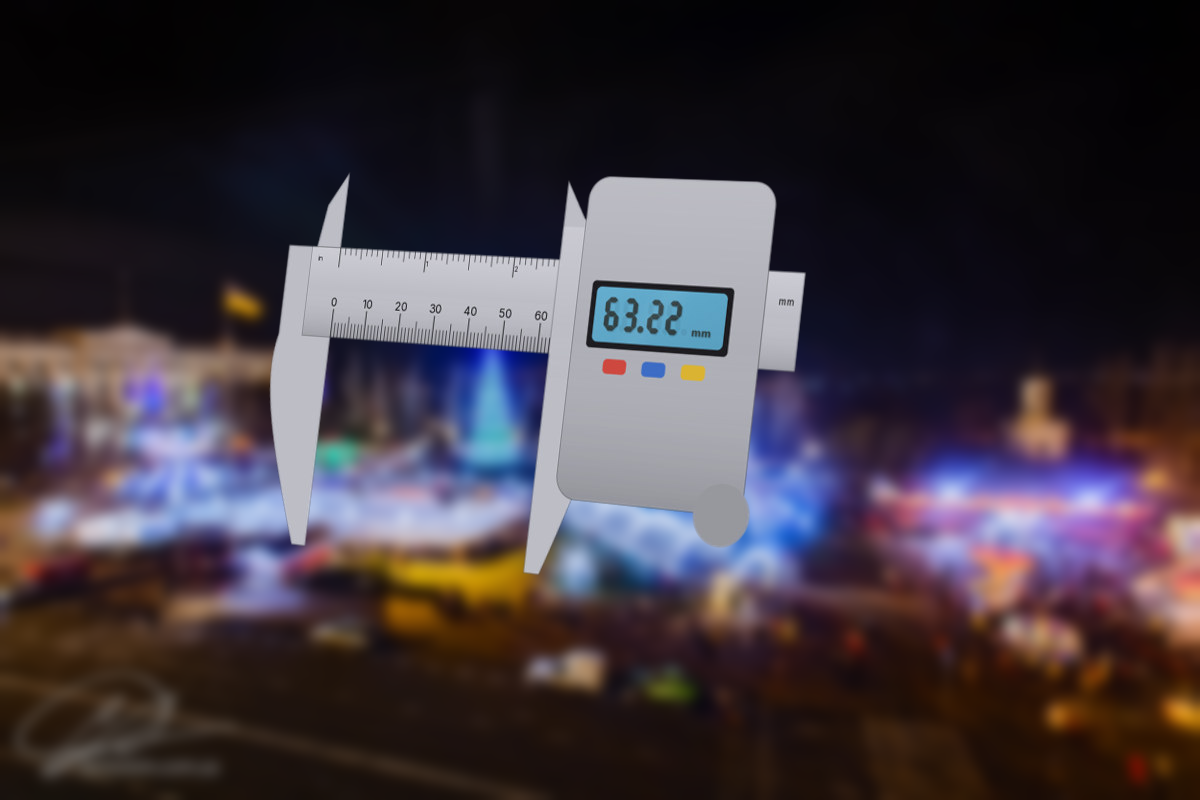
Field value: 63.22 mm
